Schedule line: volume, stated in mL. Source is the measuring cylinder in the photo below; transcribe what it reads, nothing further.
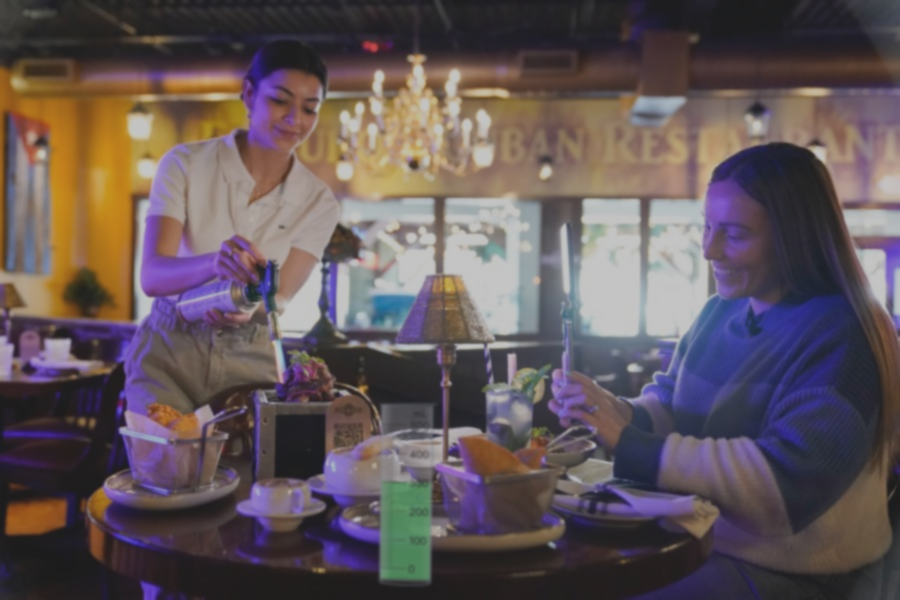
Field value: 300 mL
